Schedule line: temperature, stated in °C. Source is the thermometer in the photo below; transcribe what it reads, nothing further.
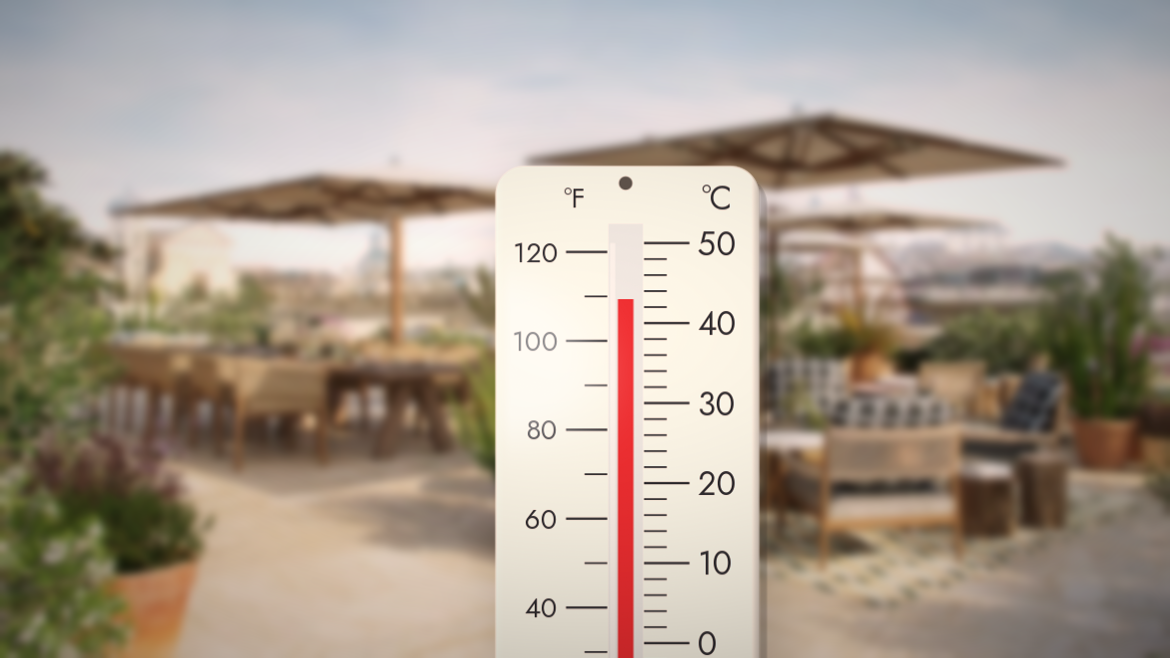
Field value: 43 °C
